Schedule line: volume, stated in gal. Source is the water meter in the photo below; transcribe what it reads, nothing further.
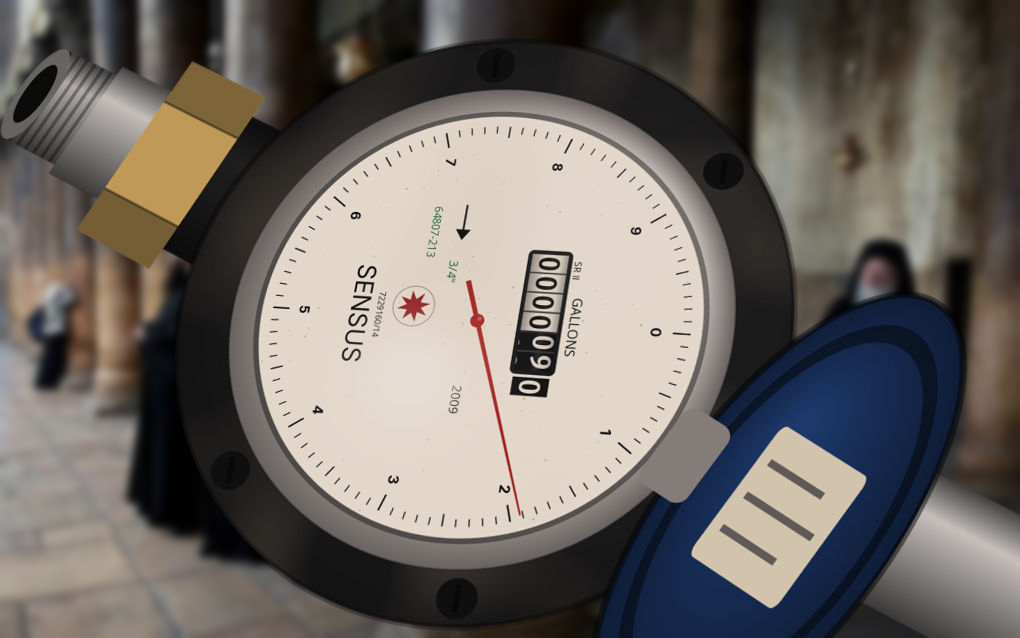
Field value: 91.9 gal
